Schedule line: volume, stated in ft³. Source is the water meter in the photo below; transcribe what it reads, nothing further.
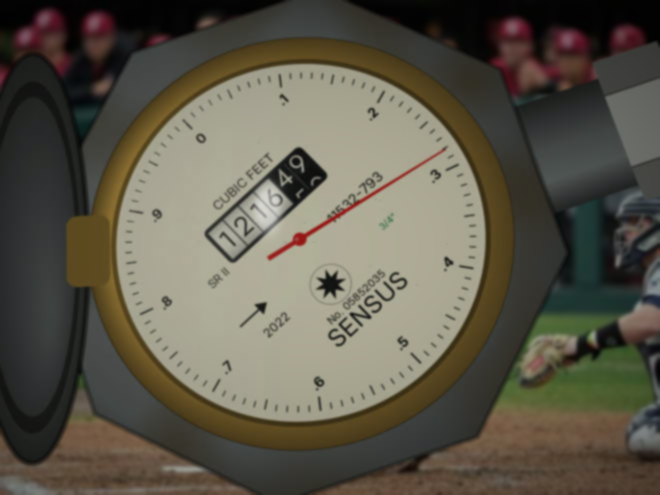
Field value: 121649.28 ft³
